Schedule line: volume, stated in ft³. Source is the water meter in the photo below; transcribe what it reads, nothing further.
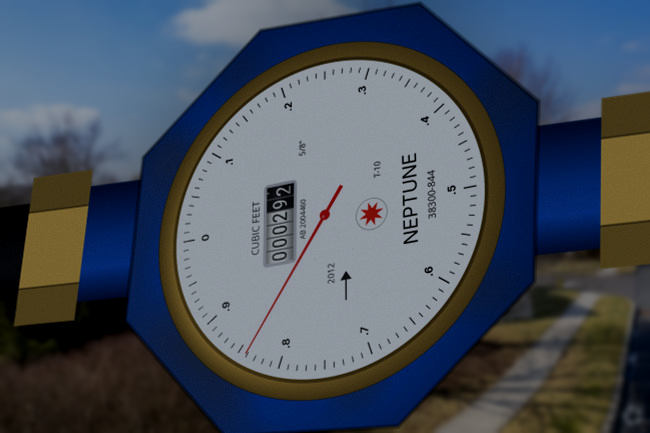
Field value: 291.84 ft³
